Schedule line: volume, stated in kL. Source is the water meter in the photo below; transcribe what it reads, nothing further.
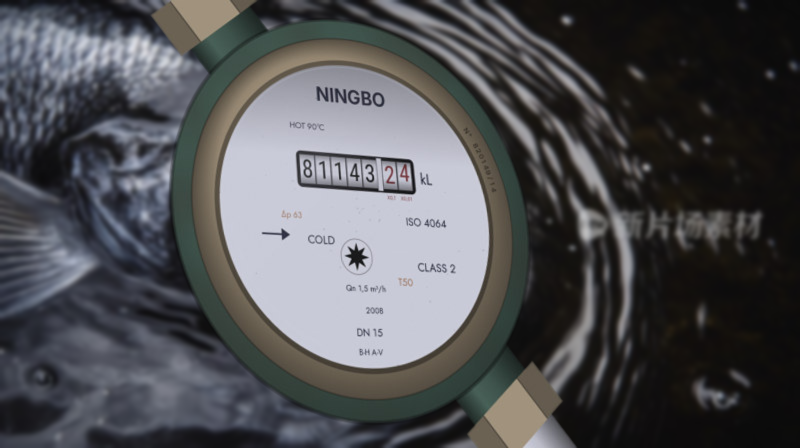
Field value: 81143.24 kL
